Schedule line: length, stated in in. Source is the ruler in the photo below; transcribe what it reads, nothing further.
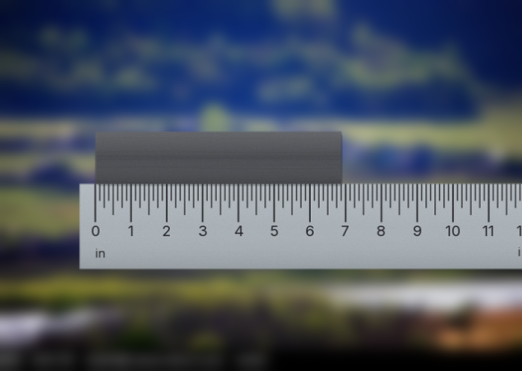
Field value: 6.875 in
